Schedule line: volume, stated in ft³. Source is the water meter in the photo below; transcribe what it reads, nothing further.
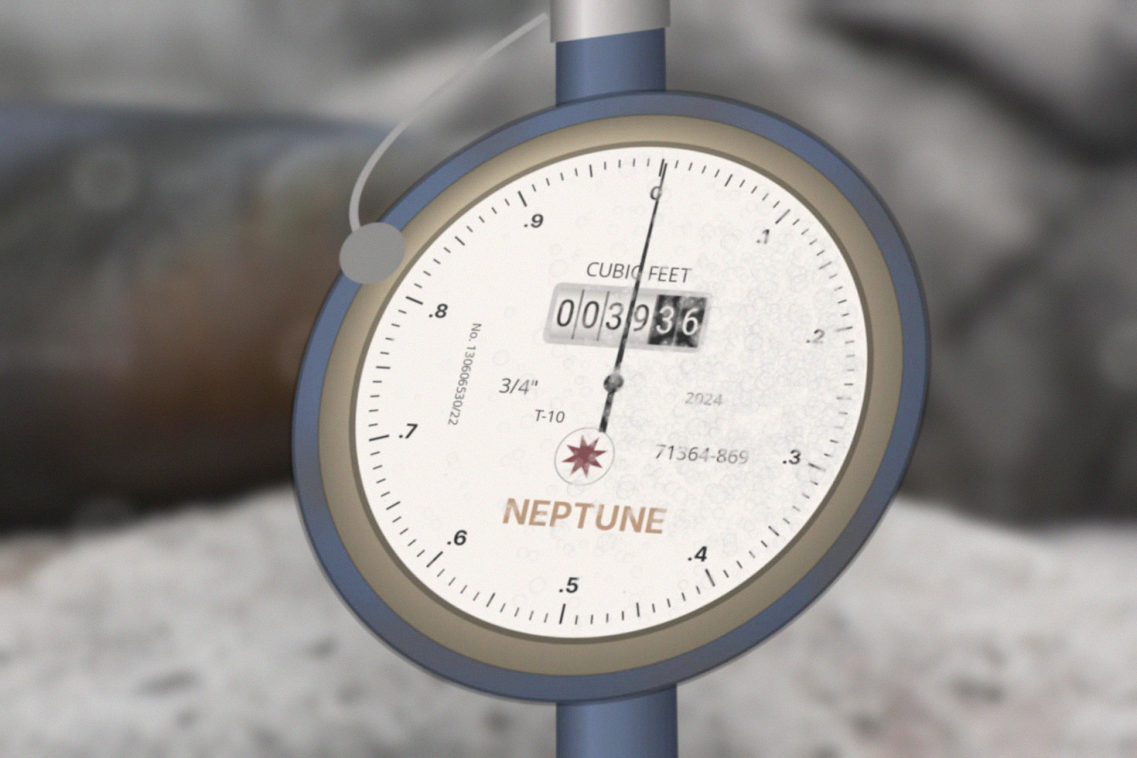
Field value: 3936.00 ft³
